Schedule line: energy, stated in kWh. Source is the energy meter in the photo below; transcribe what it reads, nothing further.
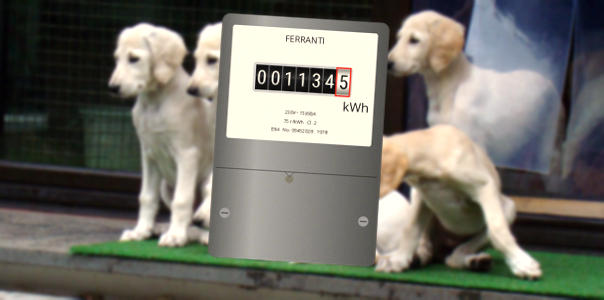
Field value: 1134.5 kWh
